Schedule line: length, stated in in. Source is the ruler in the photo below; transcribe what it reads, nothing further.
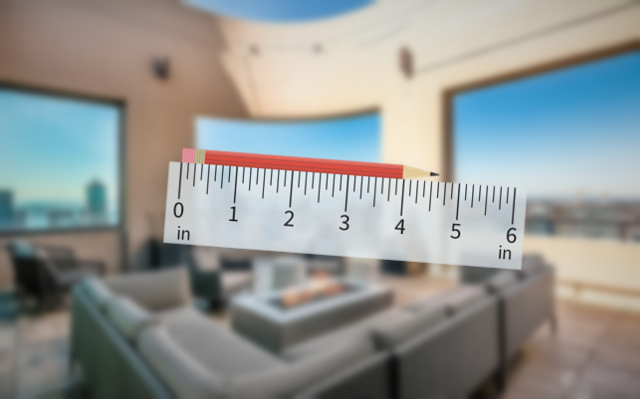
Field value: 4.625 in
